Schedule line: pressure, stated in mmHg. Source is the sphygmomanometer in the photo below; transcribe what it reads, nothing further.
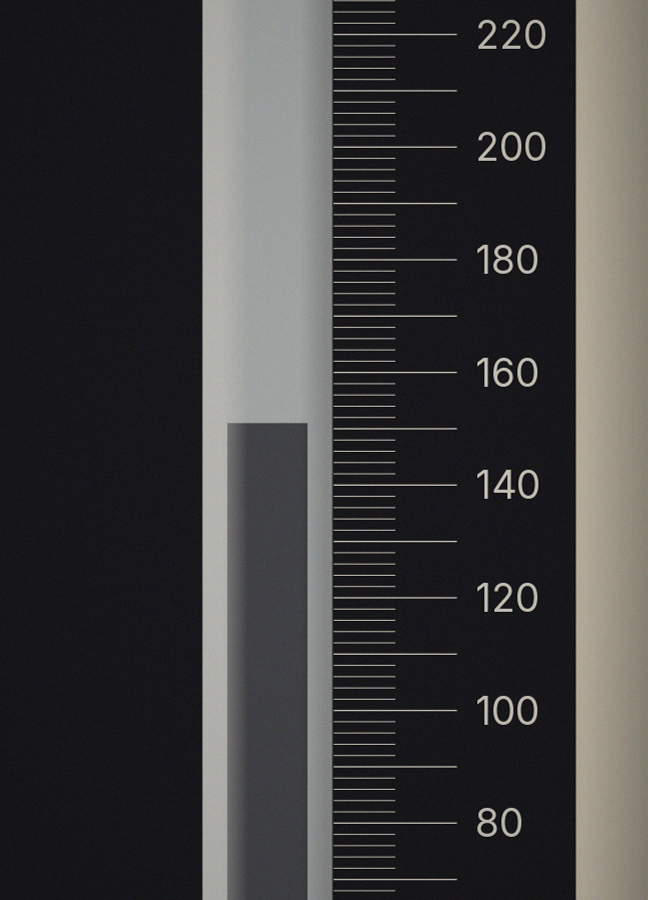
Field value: 151 mmHg
